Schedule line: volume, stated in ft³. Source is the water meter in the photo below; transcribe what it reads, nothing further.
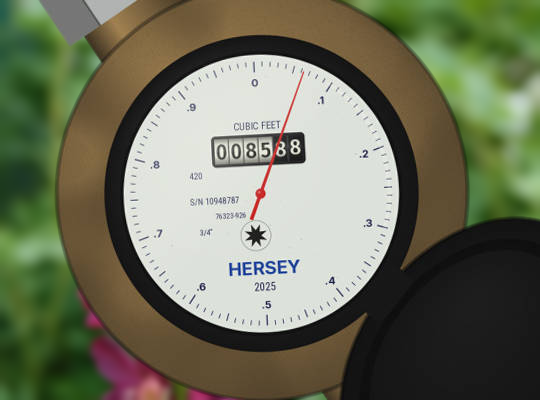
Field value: 8588.06 ft³
